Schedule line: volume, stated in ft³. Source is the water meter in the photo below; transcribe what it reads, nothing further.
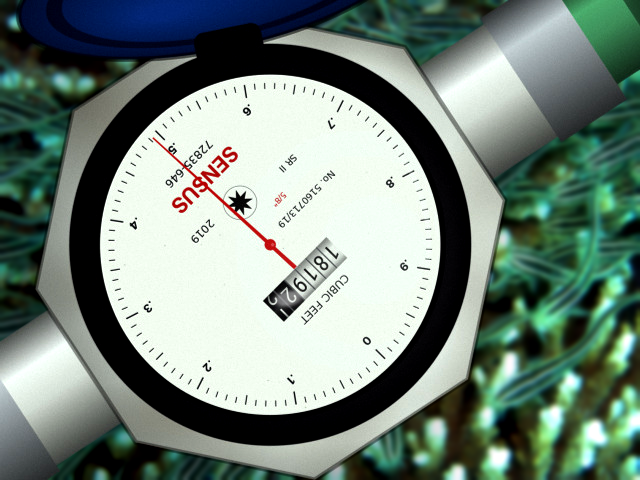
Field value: 181921.49 ft³
